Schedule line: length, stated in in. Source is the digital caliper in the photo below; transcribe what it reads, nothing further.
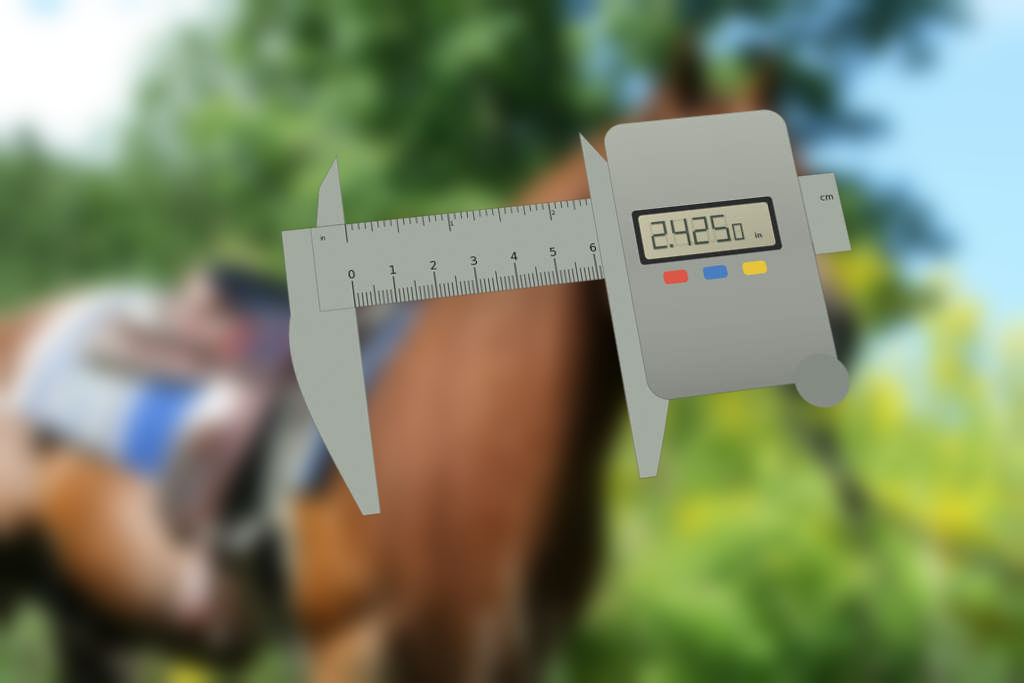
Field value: 2.4250 in
